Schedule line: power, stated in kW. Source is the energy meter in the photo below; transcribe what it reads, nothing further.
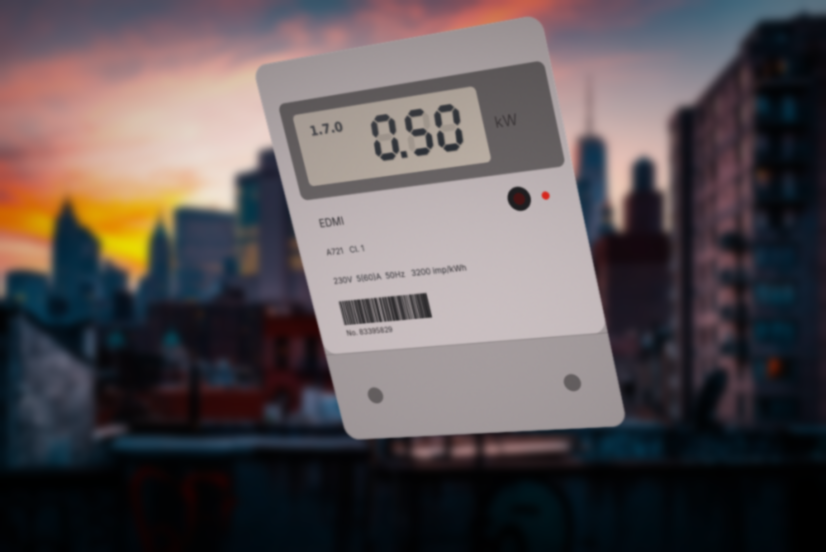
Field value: 0.50 kW
